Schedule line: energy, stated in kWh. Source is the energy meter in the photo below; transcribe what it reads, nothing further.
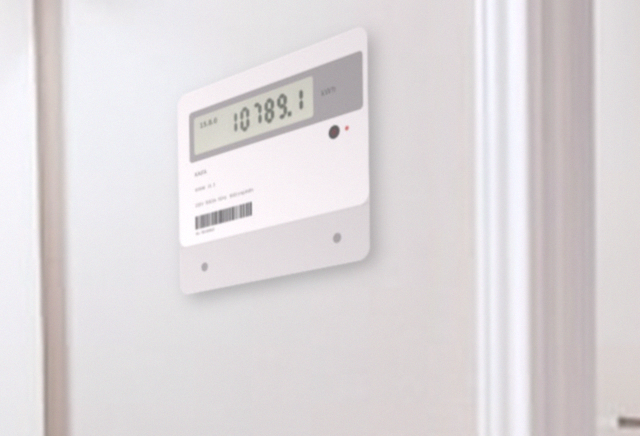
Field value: 10789.1 kWh
